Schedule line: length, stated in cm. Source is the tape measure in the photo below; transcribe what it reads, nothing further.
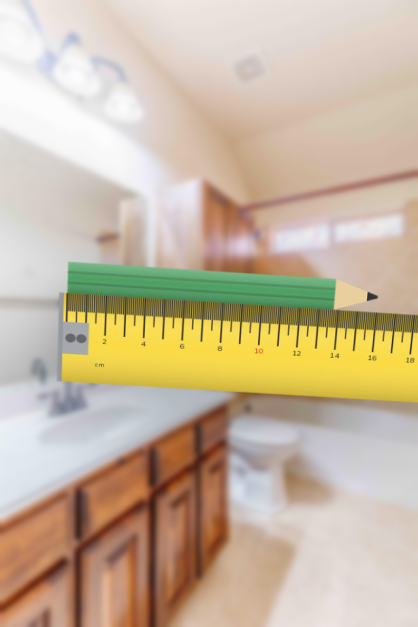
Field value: 16 cm
